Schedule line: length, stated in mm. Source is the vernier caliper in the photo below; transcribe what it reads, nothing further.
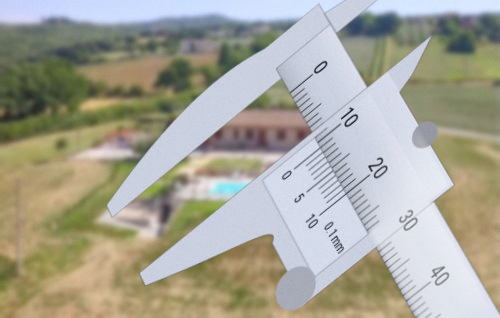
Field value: 11.0 mm
